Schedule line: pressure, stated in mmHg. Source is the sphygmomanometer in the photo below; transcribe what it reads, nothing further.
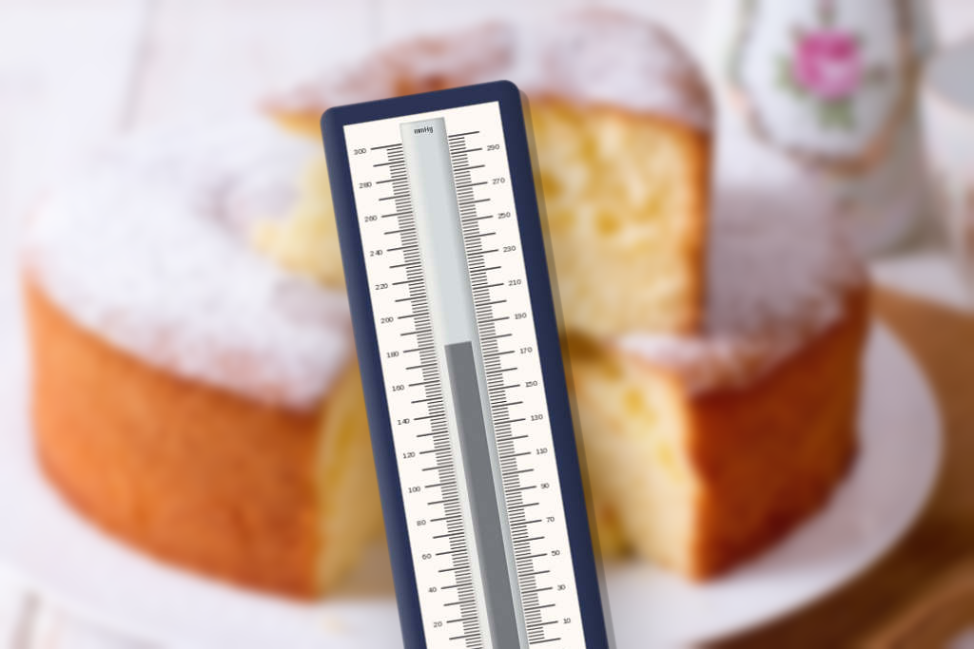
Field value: 180 mmHg
